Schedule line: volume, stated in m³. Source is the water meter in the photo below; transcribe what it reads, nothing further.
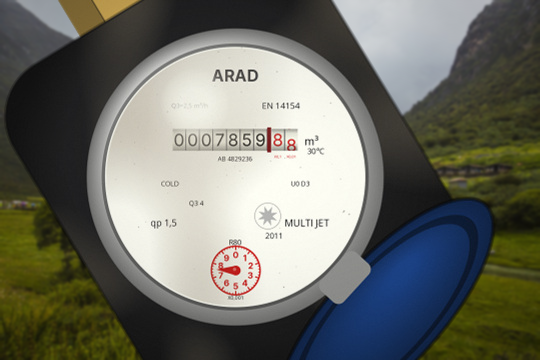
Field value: 7859.877 m³
